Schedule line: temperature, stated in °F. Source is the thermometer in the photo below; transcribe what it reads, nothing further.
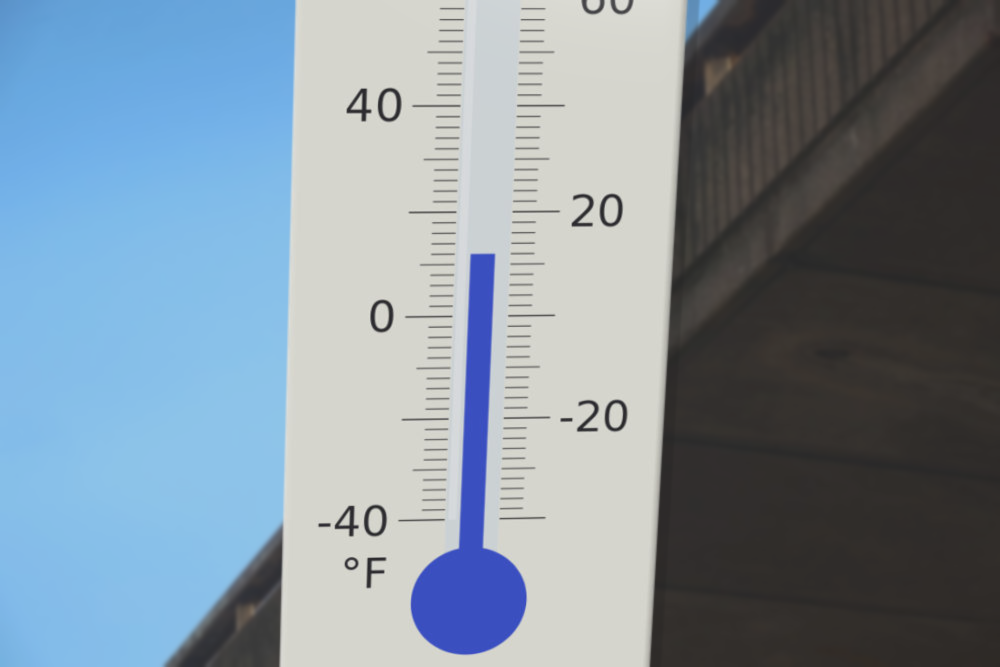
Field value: 12 °F
